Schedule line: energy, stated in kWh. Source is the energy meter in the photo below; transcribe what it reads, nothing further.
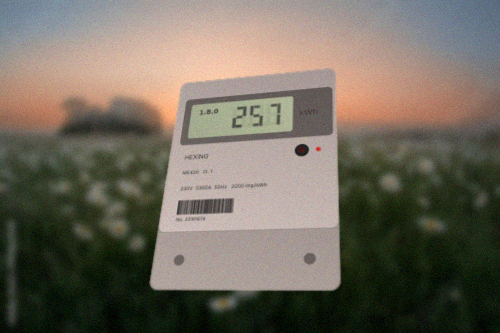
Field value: 257 kWh
